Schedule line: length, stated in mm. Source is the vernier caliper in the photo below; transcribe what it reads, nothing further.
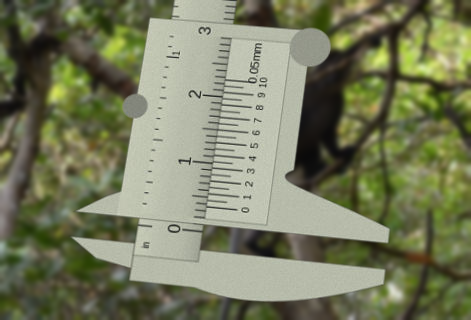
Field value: 3.6 mm
